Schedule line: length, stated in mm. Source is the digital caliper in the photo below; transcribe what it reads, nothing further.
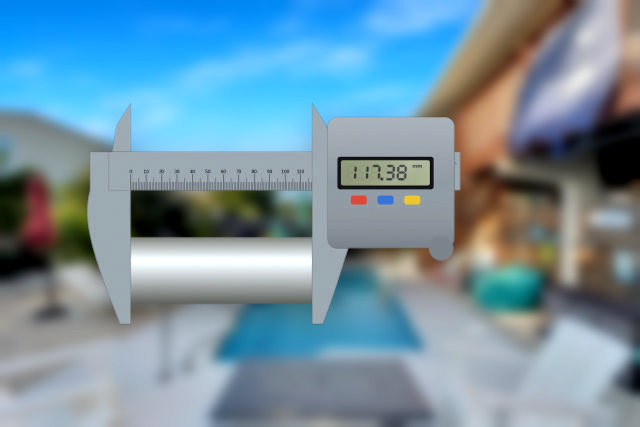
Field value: 117.38 mm
